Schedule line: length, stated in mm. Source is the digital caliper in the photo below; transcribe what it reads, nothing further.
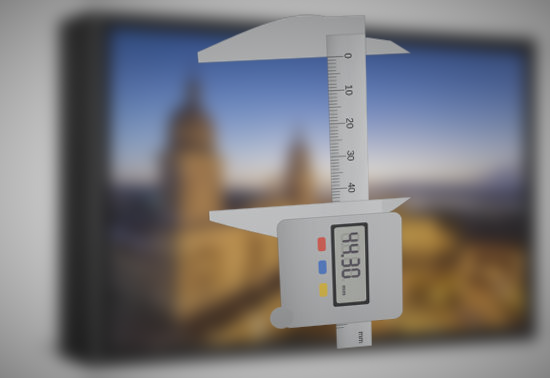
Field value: 44.30 mm
